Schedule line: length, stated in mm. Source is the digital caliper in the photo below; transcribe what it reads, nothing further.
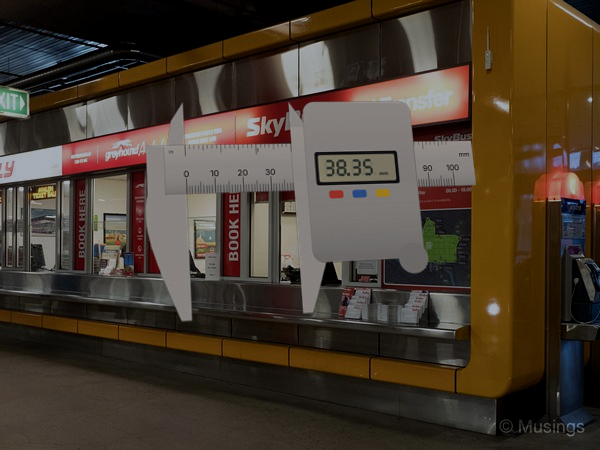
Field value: 38.35 mm
